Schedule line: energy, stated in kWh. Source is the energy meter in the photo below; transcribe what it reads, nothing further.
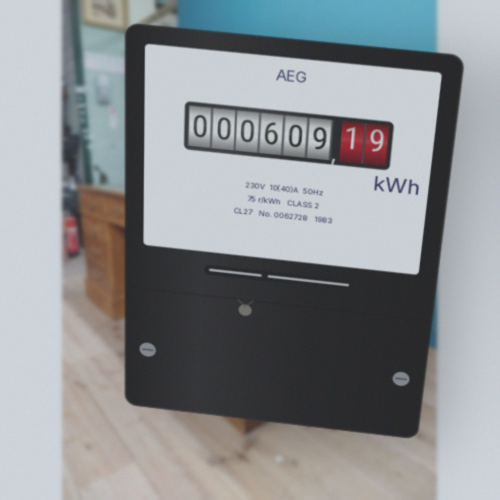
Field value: 609.19 kWh
